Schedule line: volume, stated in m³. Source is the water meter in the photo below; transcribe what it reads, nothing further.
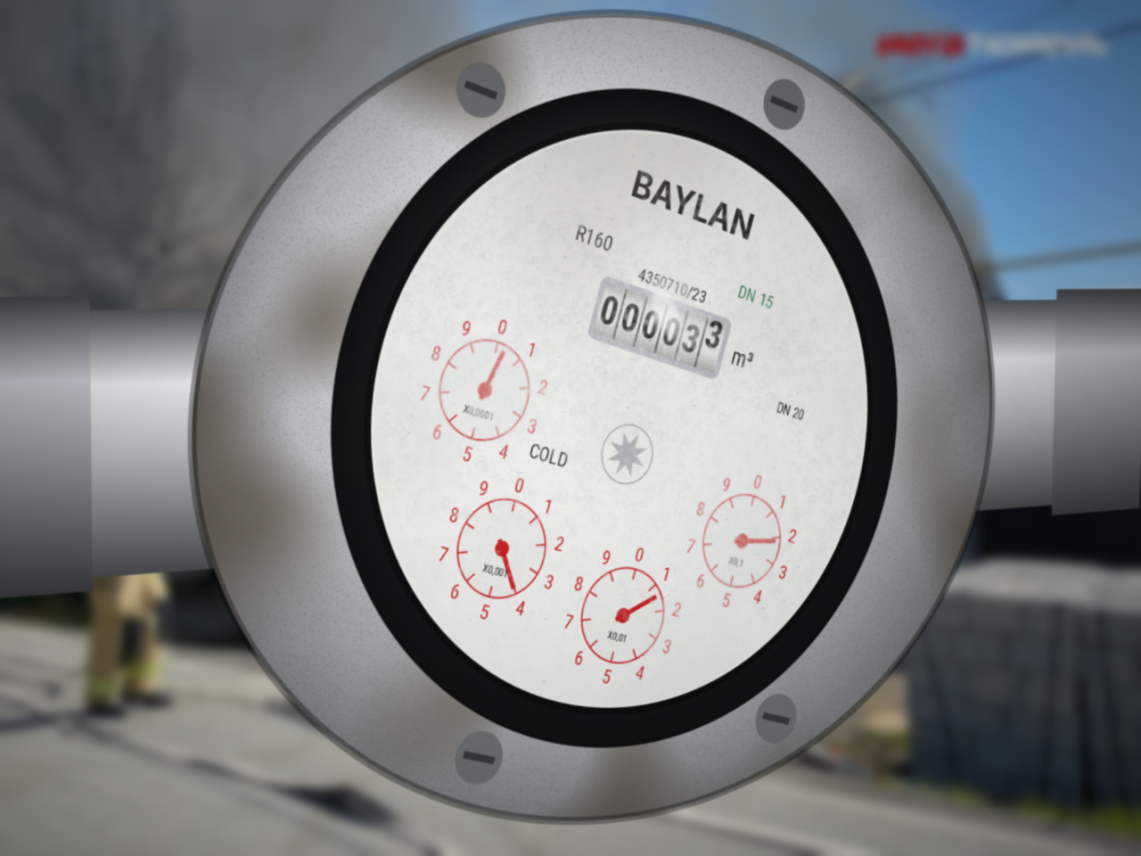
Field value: 33.2140 m³
